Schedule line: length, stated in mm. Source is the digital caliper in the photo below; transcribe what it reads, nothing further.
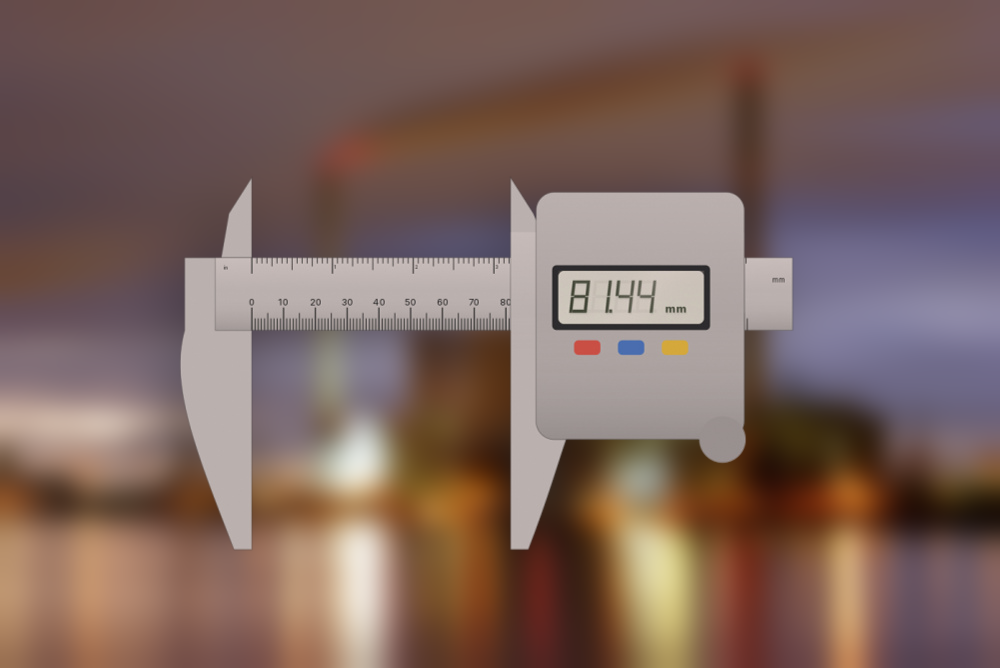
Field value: 81.44 mm
